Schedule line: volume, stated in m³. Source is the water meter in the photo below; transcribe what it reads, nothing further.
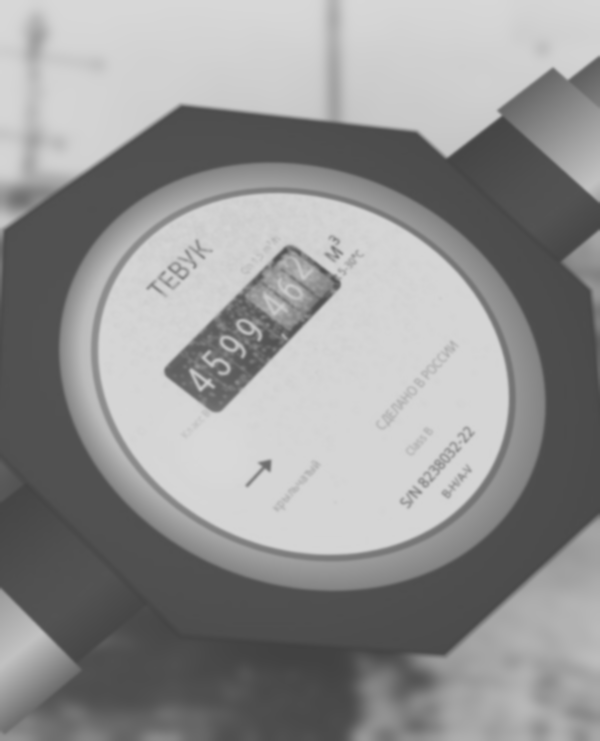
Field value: 4599.462 m³
